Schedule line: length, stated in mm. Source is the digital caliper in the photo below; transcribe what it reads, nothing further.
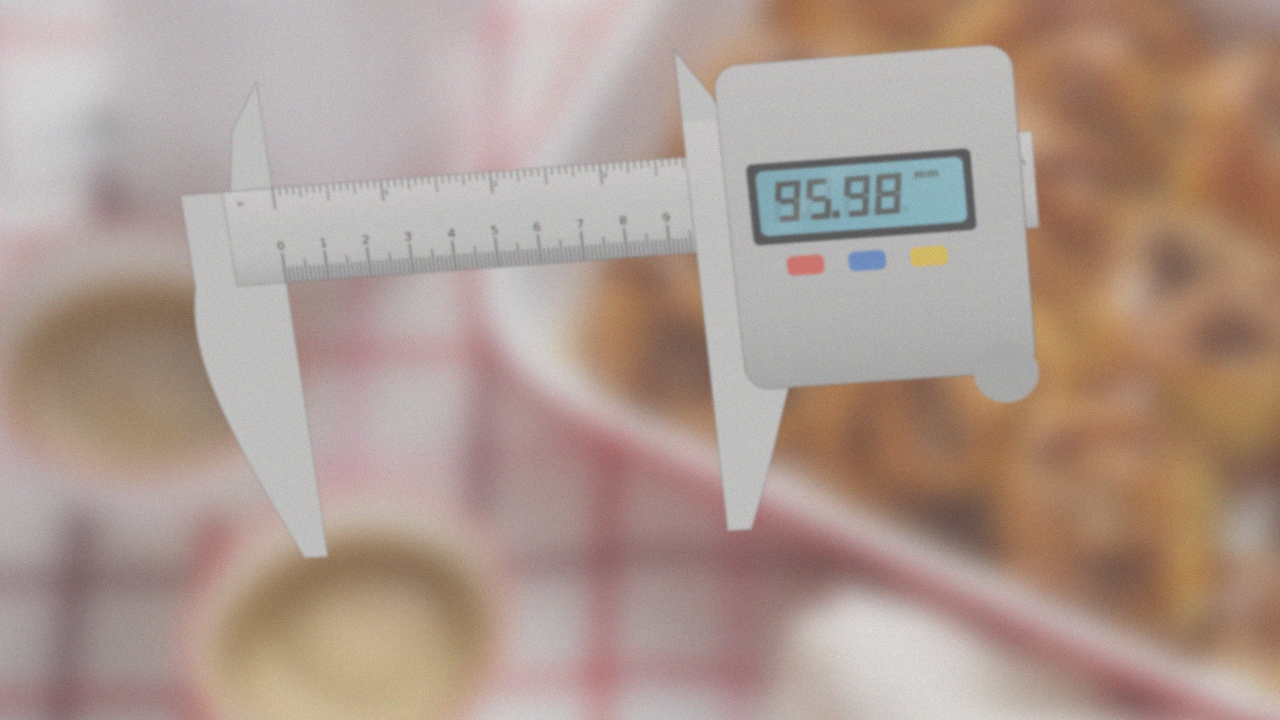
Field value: 95.98 mm
